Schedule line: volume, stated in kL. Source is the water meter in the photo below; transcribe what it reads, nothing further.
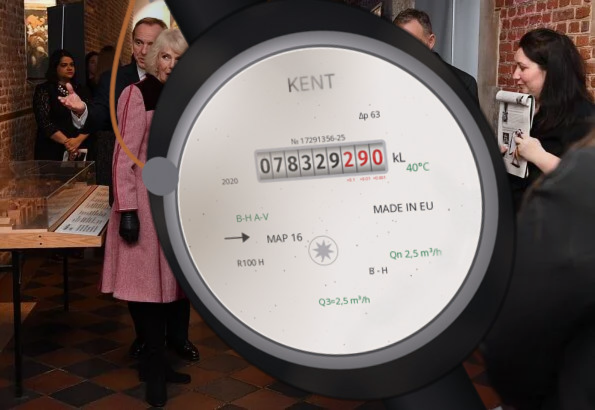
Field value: 78329.290 kL
